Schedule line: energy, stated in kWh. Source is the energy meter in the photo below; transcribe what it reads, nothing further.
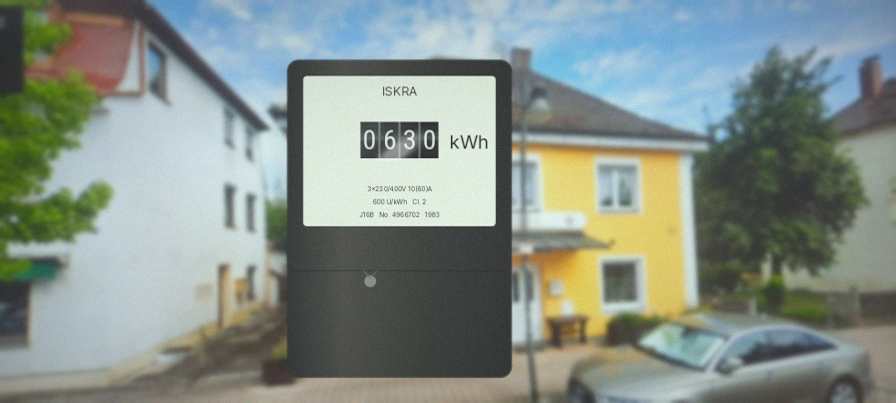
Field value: 630 kWh
